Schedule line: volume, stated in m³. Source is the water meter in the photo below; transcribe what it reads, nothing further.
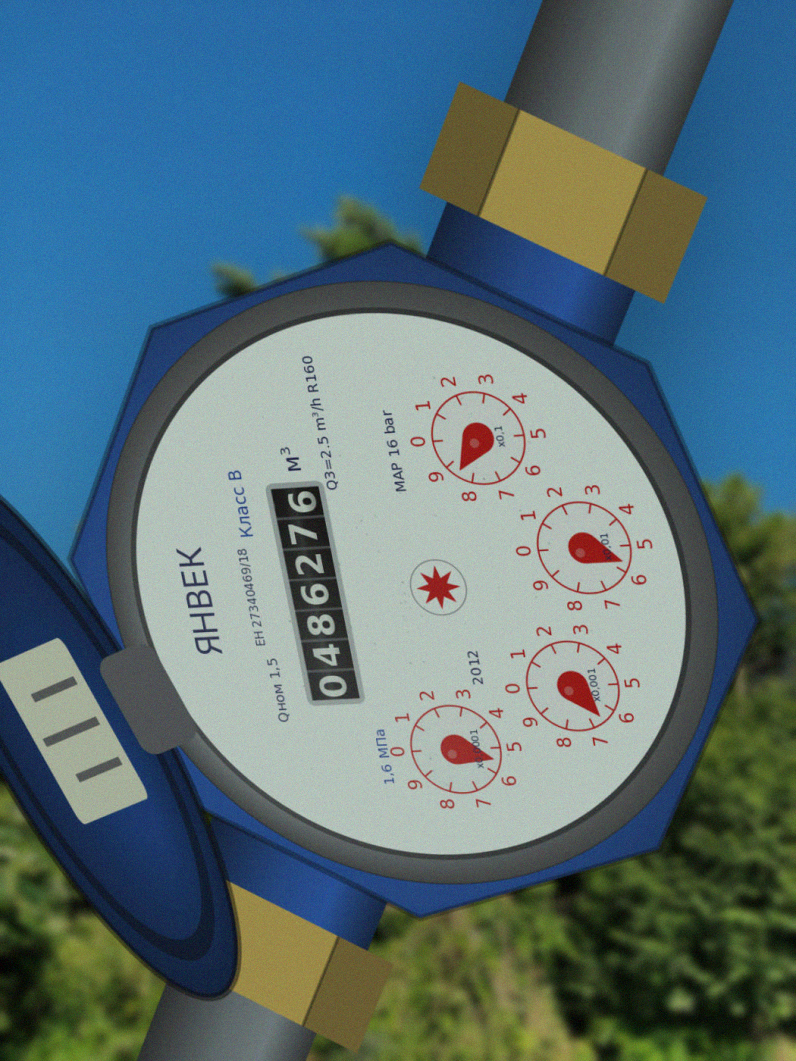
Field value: 486275.8565 m³
